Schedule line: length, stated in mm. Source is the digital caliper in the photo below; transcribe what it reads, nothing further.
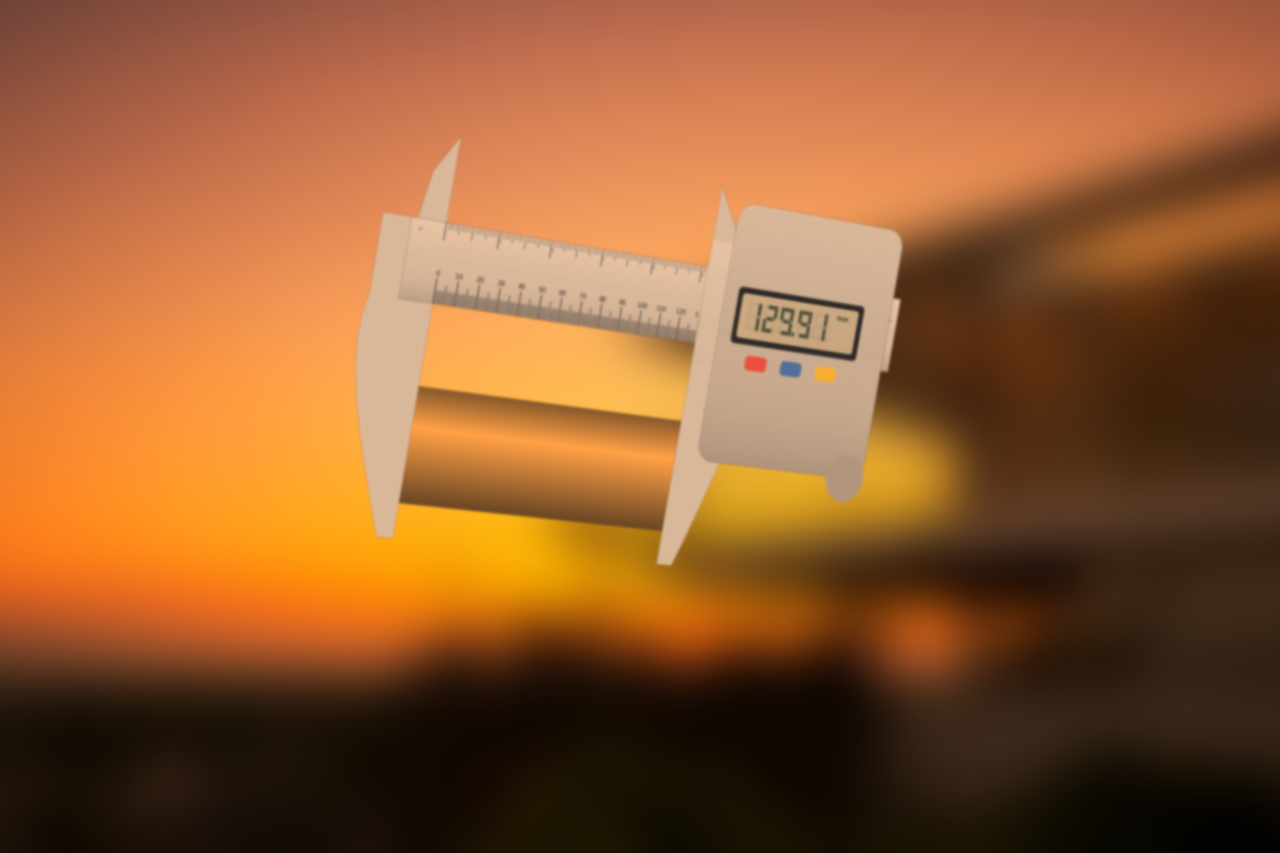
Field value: 129.91 mm
